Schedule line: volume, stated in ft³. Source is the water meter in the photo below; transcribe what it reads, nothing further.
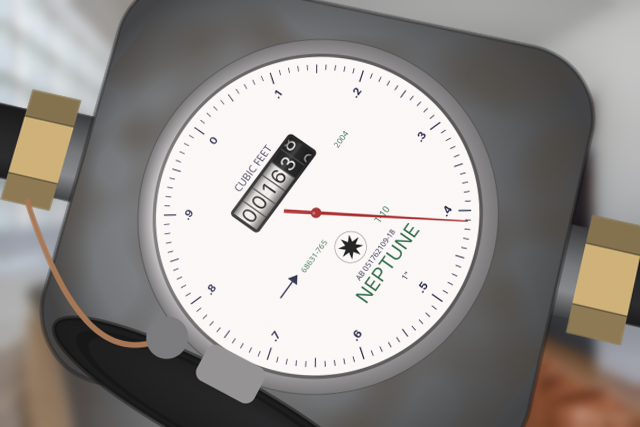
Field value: 1638.41 ft³
